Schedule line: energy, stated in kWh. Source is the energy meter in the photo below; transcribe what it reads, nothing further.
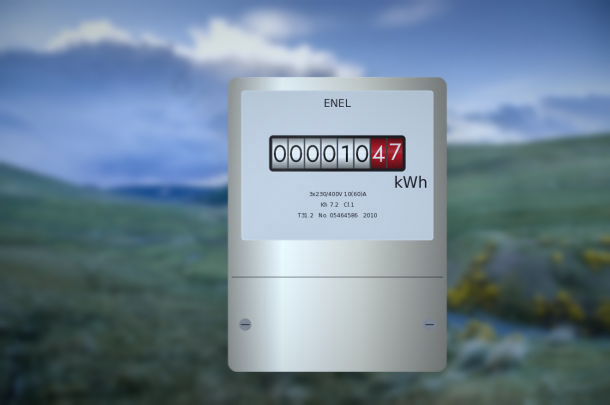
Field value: 10.47 kWh
